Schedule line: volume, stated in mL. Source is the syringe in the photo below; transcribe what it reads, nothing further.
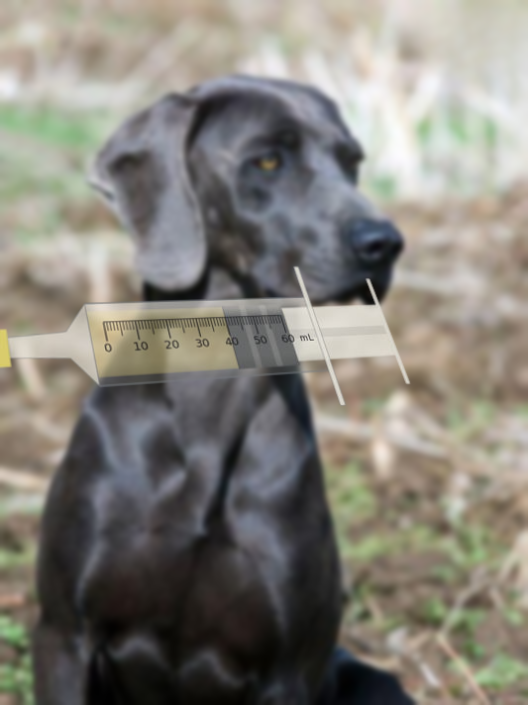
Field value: 40 mL
